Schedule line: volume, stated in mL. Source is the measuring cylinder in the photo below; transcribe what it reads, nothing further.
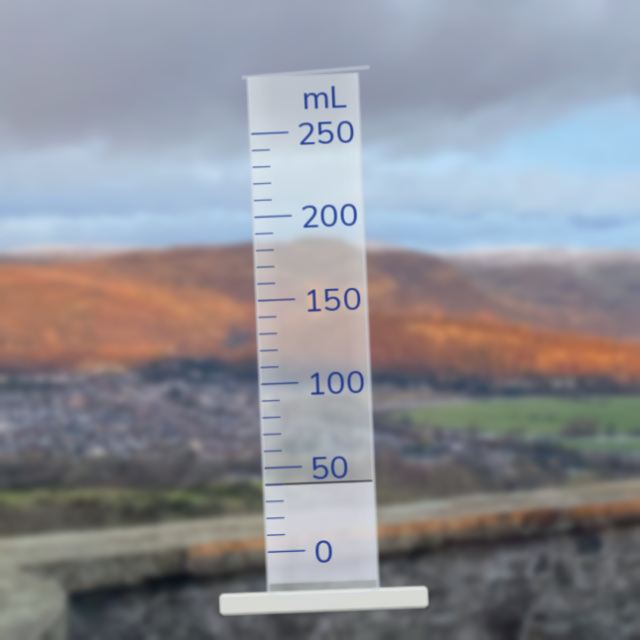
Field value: 40 mL
